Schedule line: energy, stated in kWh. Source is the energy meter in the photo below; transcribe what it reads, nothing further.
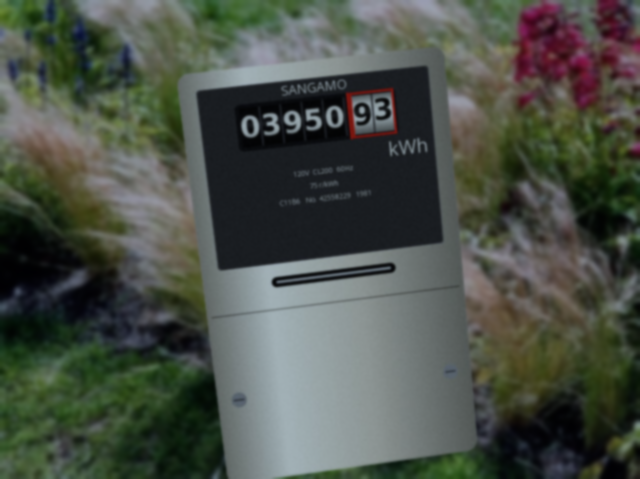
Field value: 3950.93 kWh
